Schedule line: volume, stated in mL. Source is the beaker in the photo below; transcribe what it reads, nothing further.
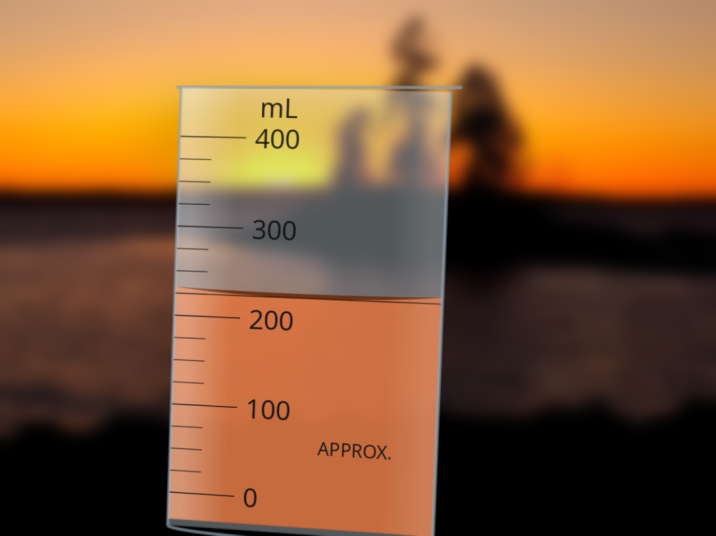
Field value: 225 mL
